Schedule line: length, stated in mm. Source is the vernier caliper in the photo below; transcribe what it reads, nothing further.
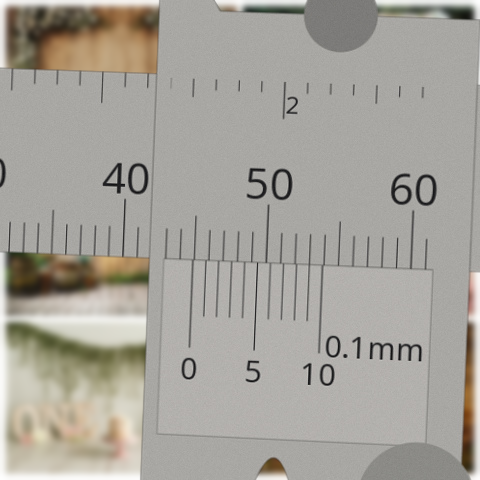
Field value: 44.9 mm
